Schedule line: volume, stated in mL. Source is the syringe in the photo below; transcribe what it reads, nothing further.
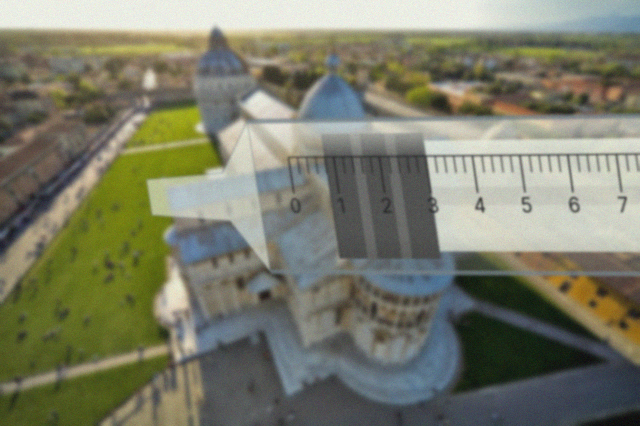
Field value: 0.8 mL
